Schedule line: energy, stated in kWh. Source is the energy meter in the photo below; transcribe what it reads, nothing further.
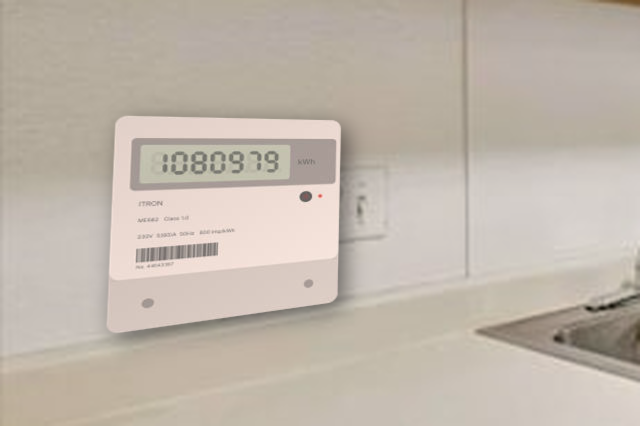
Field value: 1080979 kWh
